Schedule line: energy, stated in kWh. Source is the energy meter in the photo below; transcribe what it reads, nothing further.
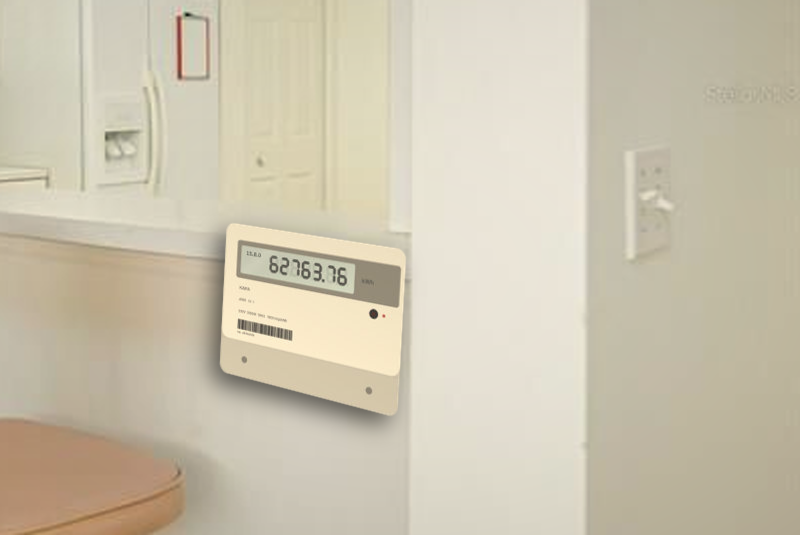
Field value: 62763.76 kWh
